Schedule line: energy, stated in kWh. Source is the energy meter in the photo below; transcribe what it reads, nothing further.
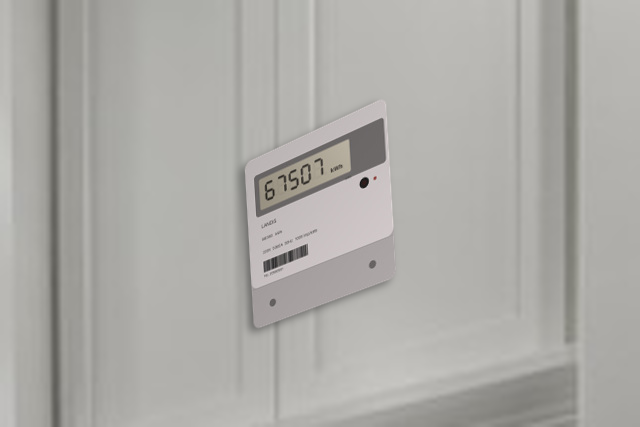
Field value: 67507 kWh
